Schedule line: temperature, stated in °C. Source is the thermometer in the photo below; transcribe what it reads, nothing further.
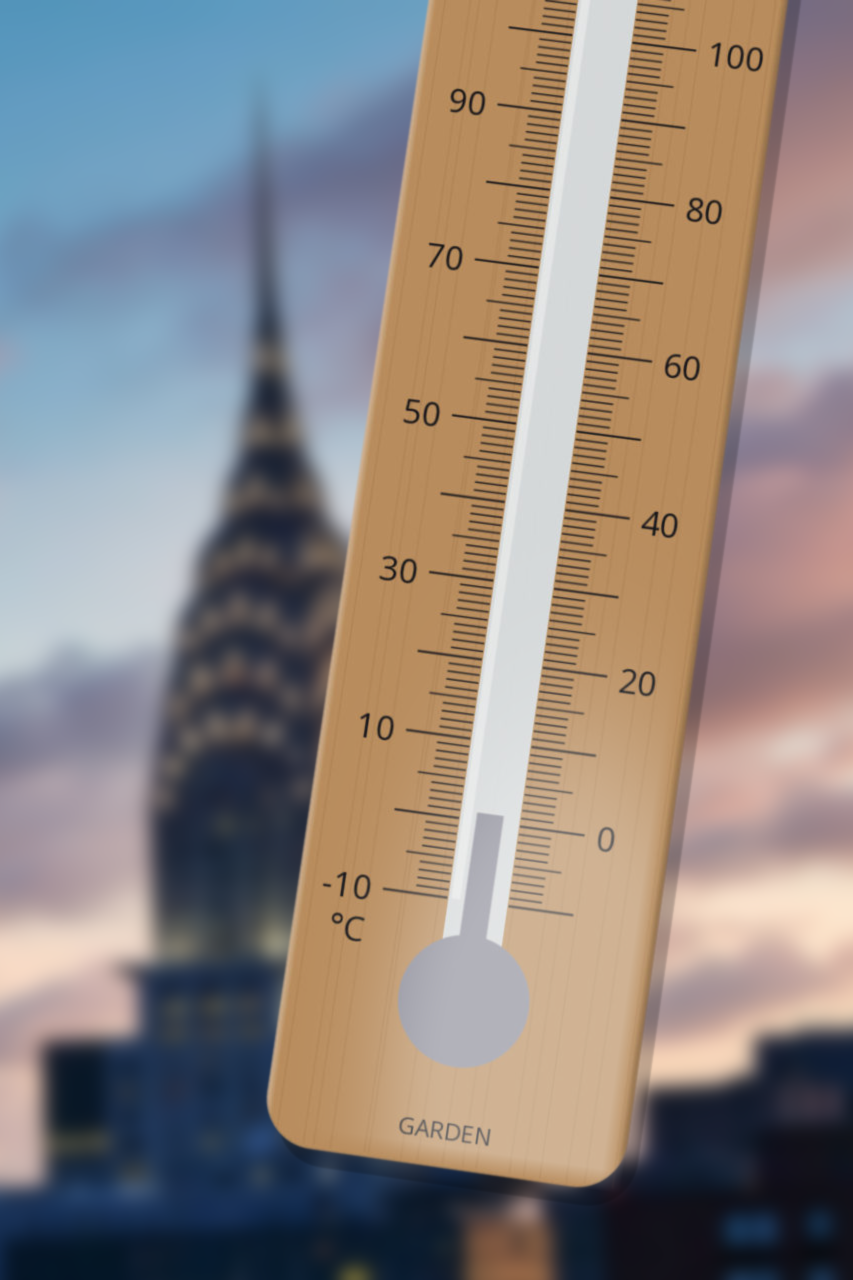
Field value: 1 °C
